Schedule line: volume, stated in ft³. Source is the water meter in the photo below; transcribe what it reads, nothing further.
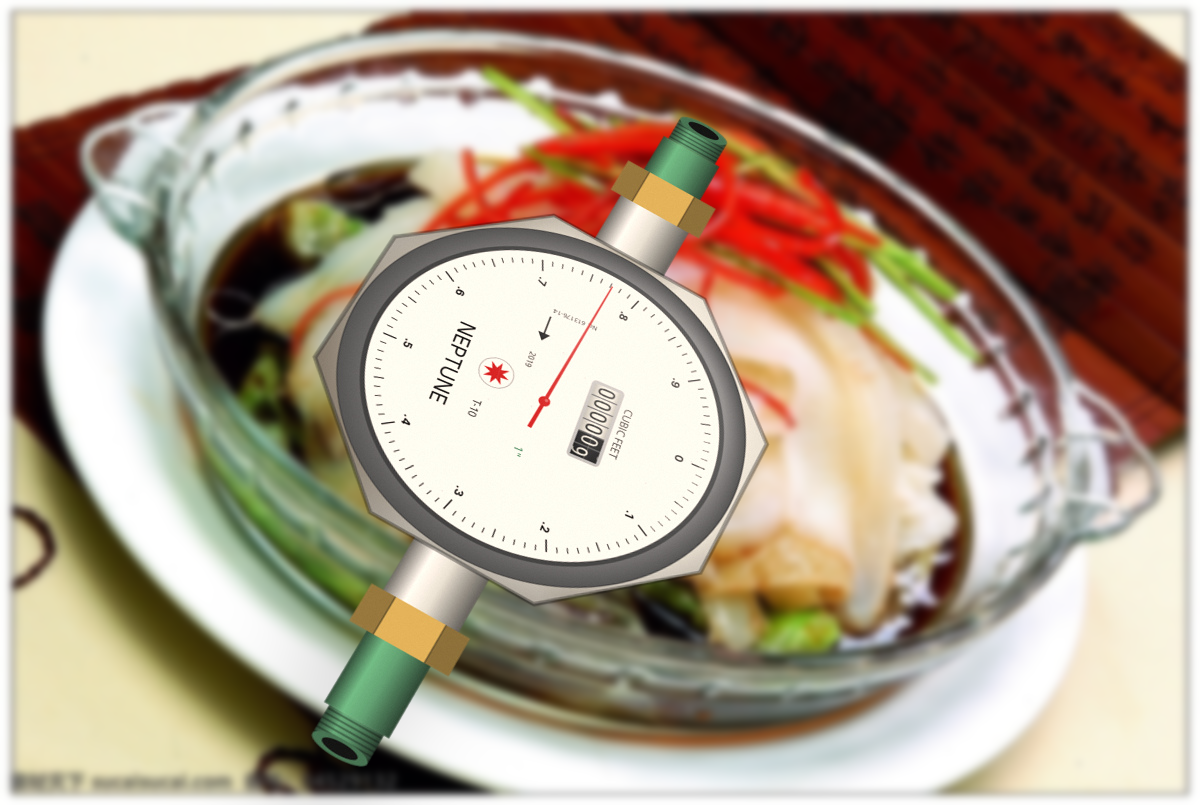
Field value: 8.77 ft³
